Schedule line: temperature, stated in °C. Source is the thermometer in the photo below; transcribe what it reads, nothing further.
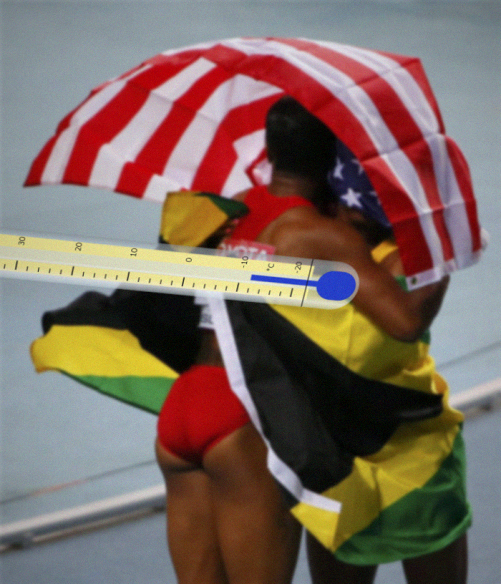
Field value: -12 °C
